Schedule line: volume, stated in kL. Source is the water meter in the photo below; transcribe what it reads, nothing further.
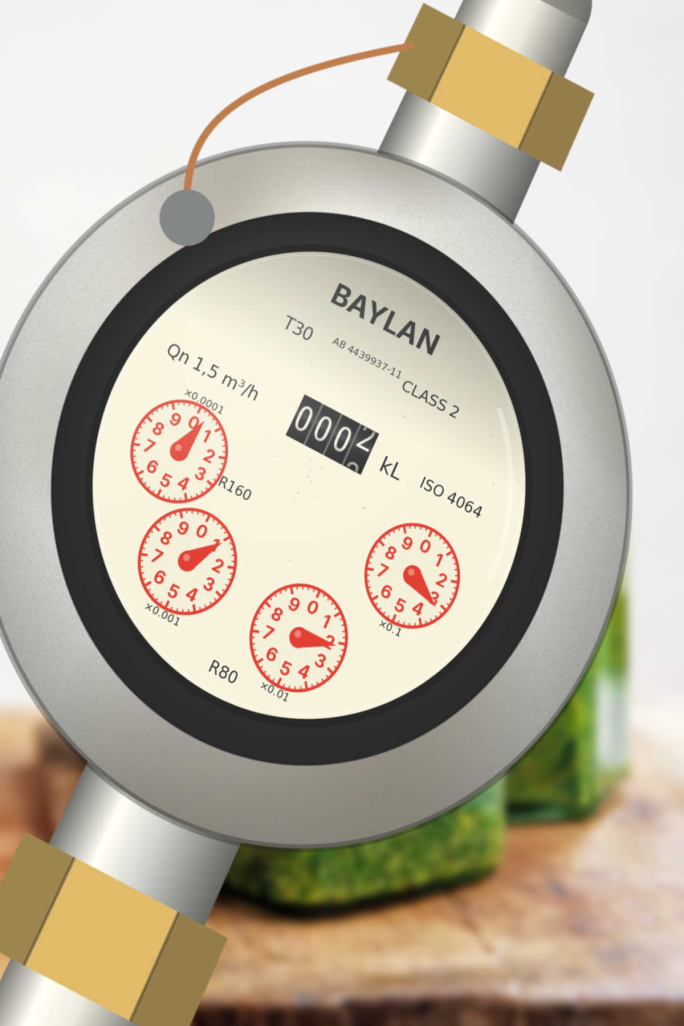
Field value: 2.3210 kL
